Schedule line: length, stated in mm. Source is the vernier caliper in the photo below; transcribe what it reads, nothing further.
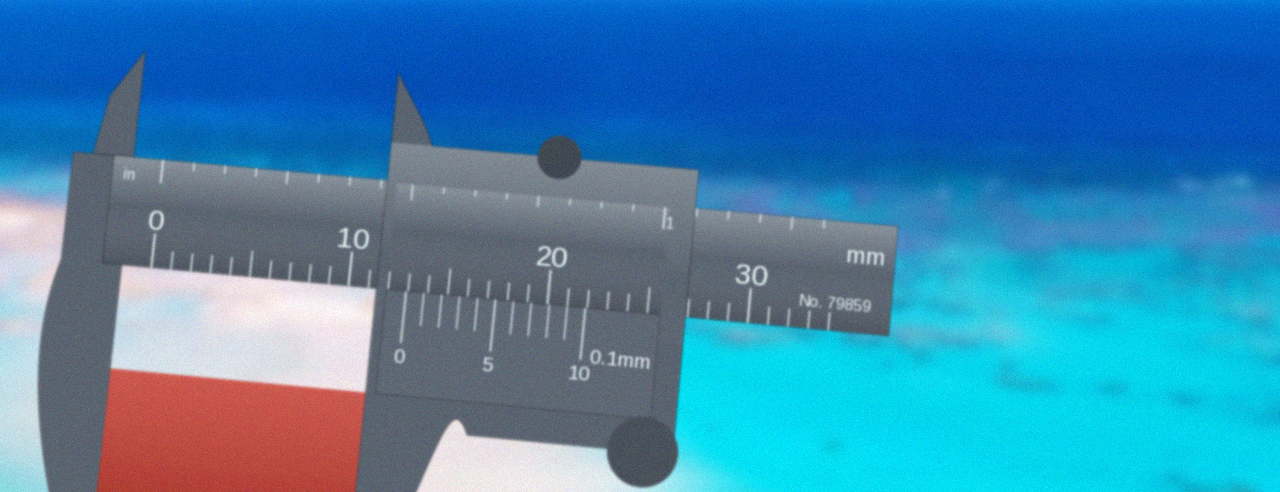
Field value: 12.9 mm
